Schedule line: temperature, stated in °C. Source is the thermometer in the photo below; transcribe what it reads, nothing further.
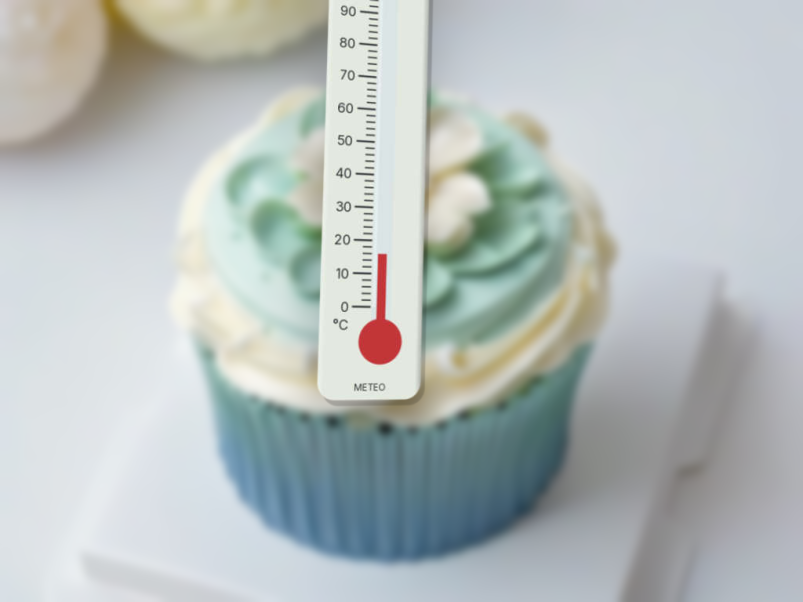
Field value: 16 °C
